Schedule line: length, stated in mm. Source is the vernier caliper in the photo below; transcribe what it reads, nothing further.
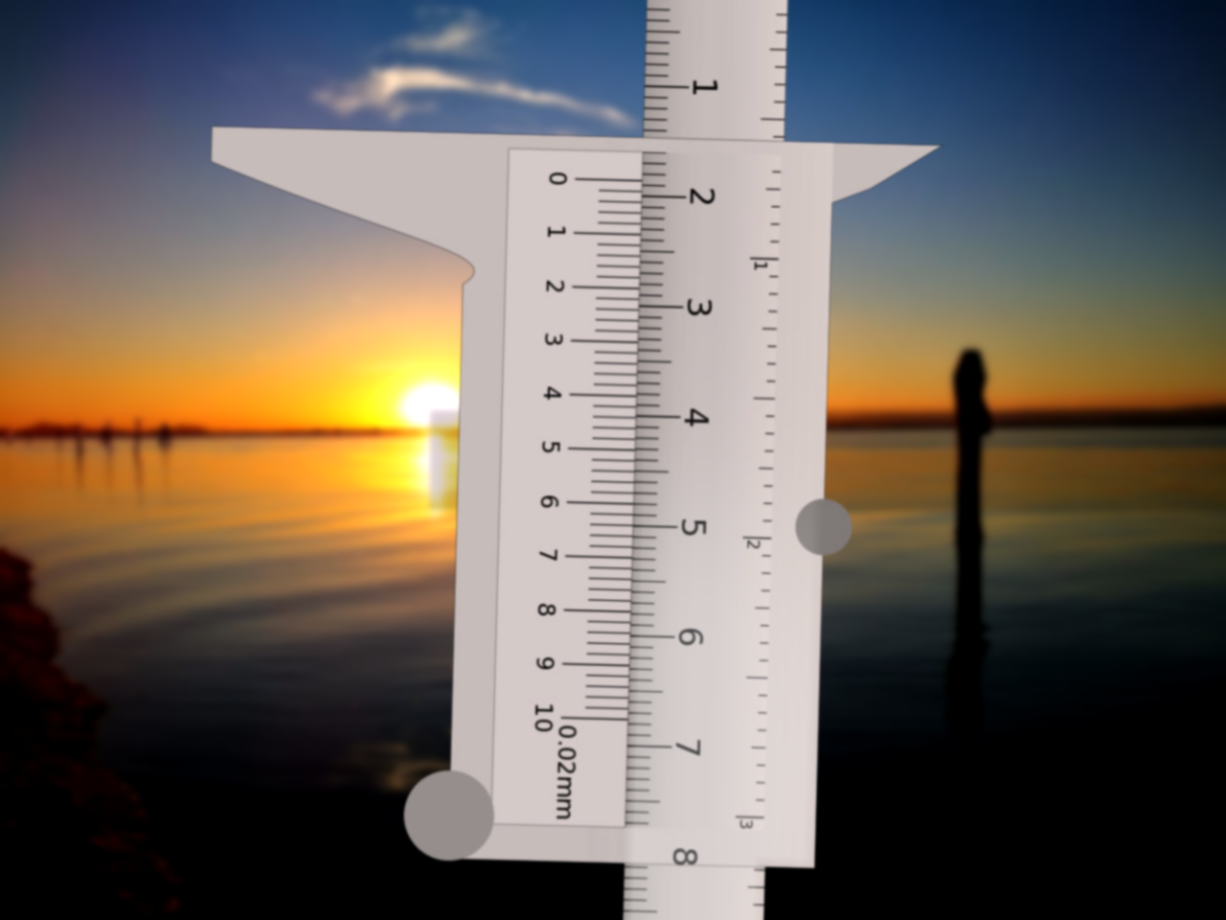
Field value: 18.6 mm
